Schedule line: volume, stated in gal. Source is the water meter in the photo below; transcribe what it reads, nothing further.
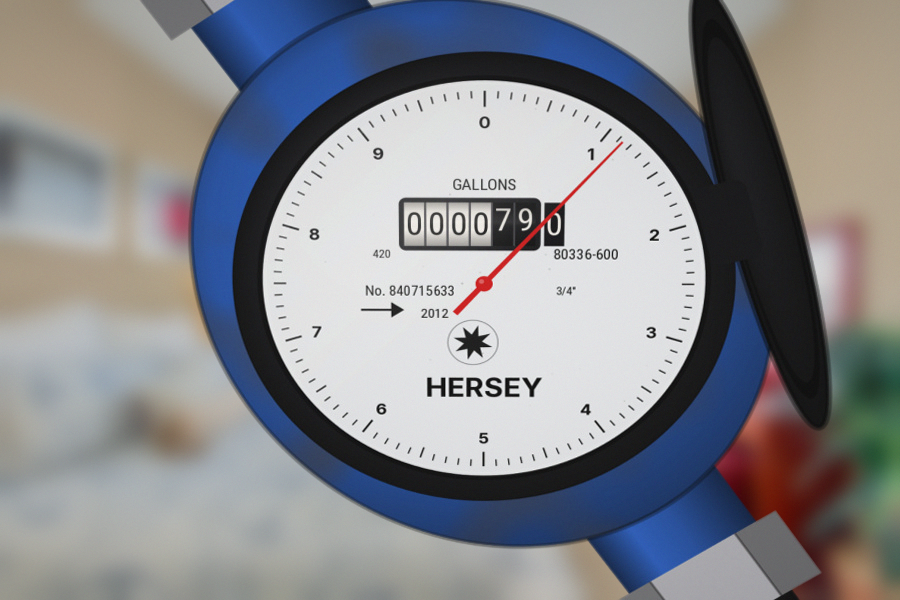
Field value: 791.1 gal
